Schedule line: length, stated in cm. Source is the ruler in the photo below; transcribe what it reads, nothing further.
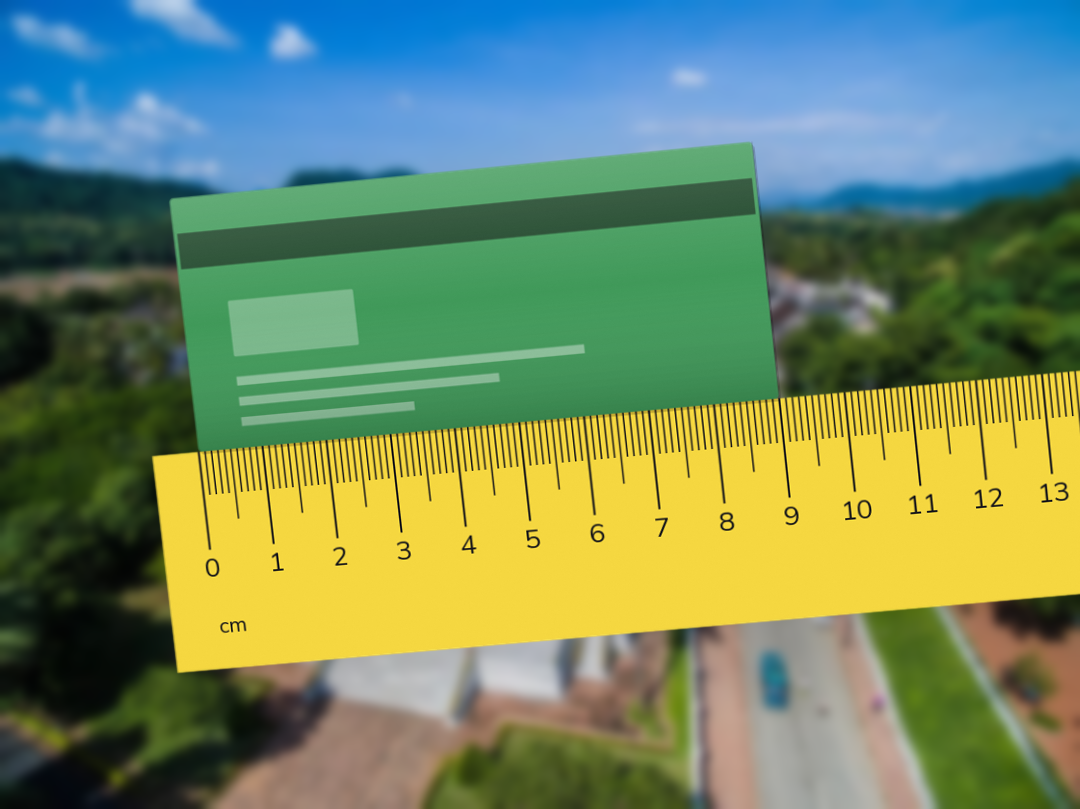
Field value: 9 cm
